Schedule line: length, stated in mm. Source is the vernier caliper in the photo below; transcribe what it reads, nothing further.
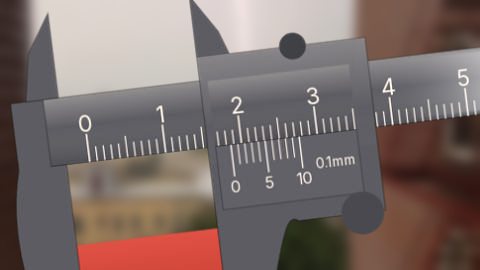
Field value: 18.6 mm
